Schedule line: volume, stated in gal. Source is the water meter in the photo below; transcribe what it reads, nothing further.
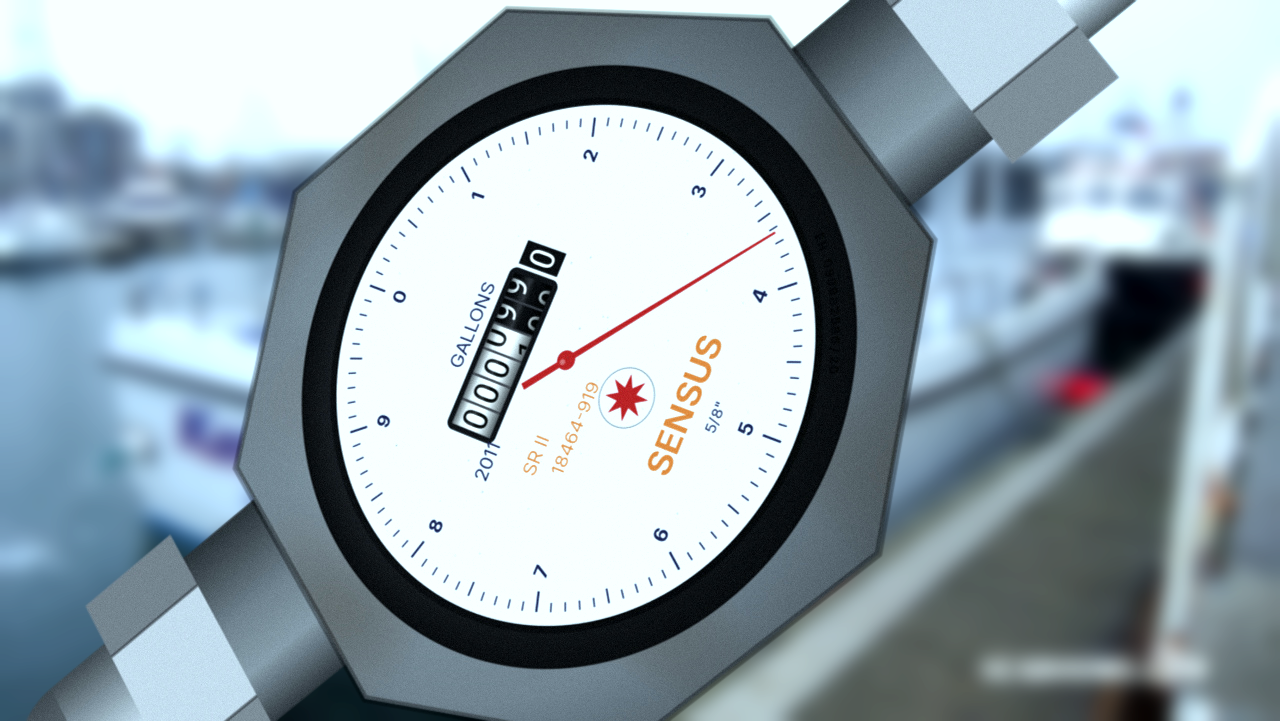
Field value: 993.6 gal
